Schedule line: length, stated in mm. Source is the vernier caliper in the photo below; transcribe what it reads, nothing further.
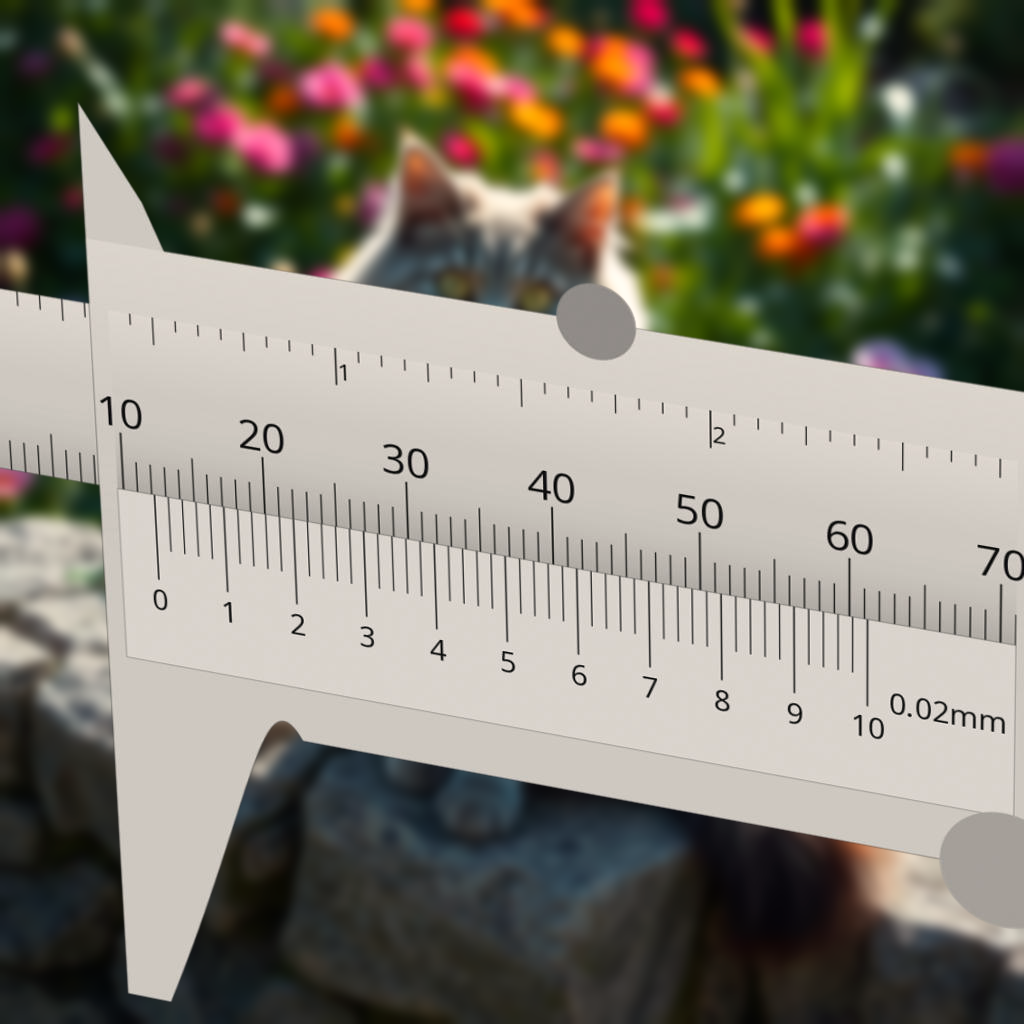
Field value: 12.2 mm
